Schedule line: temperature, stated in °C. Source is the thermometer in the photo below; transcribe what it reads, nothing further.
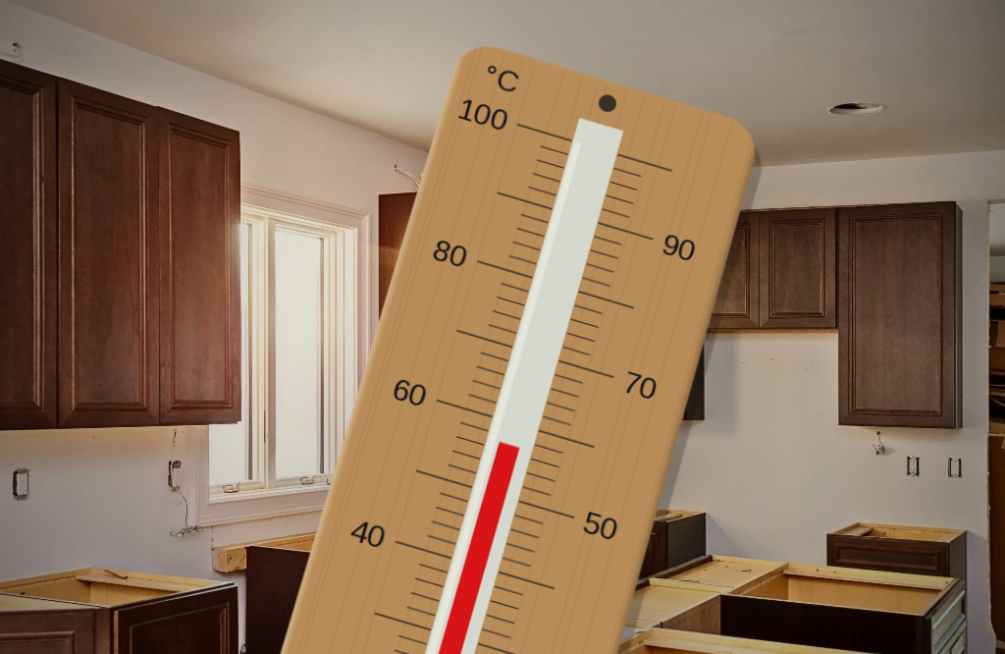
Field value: 57 °C
